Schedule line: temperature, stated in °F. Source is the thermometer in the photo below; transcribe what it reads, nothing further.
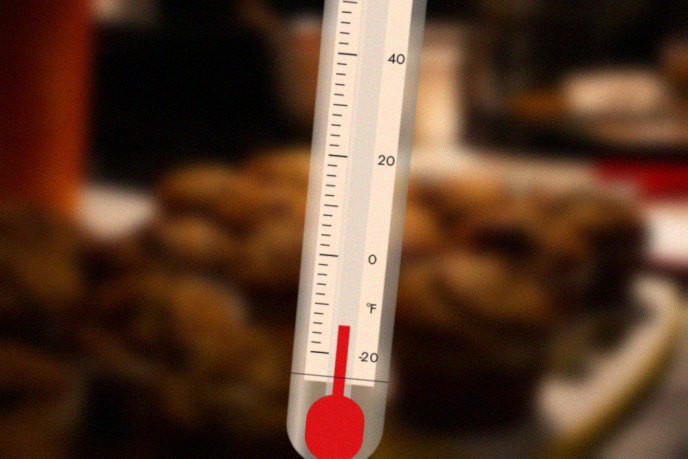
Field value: -14 °F
